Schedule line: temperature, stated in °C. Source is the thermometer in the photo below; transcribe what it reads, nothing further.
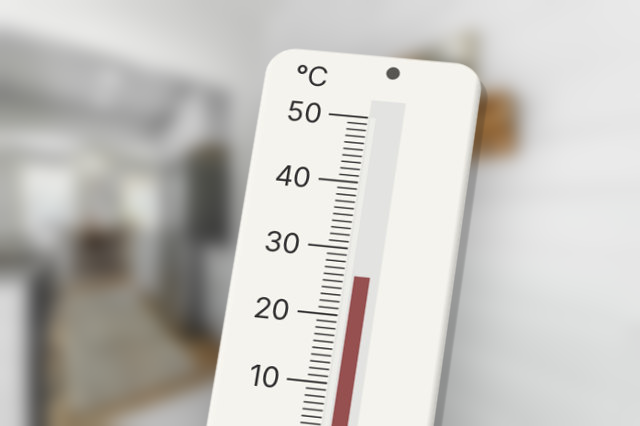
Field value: 26 °C
